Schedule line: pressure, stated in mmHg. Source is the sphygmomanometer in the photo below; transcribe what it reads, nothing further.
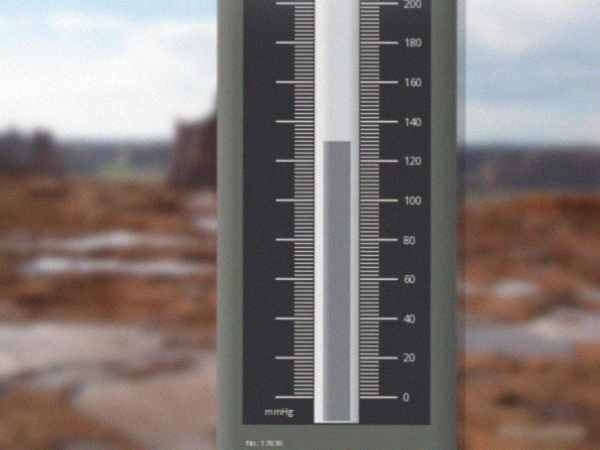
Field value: 130 mmHg
